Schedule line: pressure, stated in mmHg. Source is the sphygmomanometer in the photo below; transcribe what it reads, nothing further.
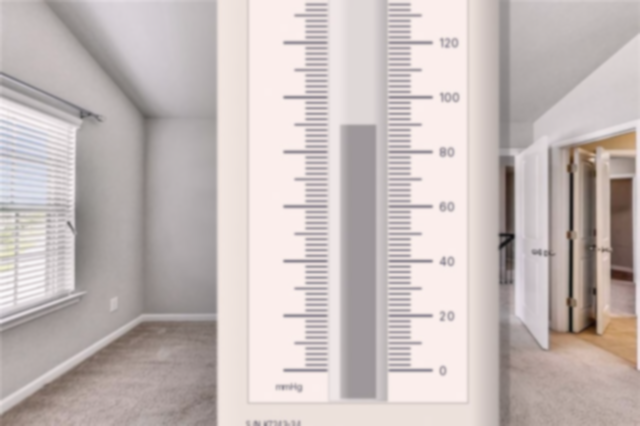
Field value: 90 mmHg
